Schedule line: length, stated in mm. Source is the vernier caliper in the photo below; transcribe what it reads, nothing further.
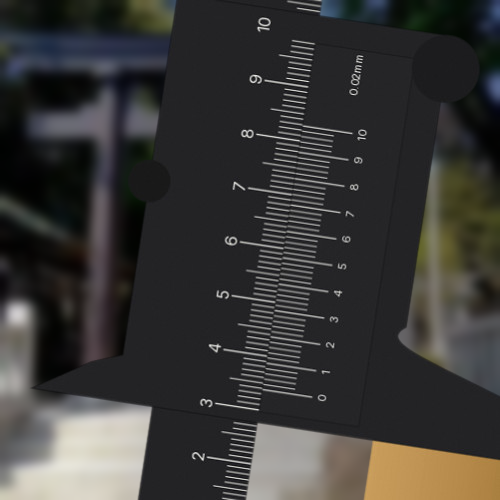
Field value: 33.8 mm
